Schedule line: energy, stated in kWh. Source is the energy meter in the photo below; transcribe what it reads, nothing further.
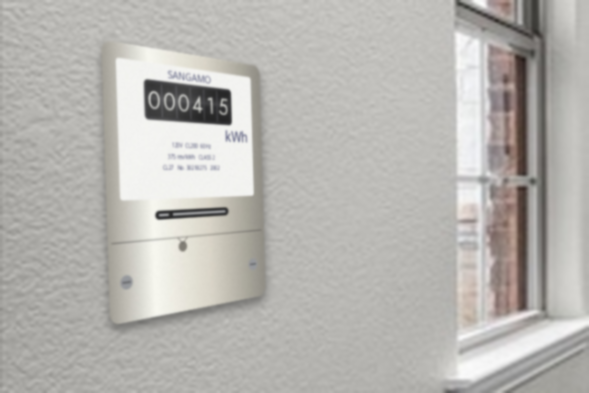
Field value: 415 kWh
